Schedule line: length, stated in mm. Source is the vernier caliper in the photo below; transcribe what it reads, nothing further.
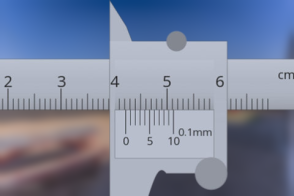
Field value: 42.2 mm
